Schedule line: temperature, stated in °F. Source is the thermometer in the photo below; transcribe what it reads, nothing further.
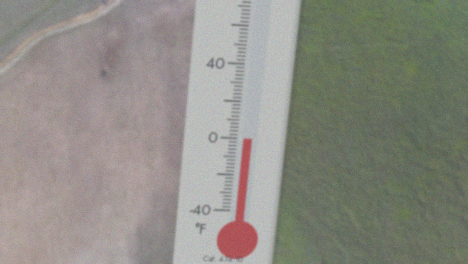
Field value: 0 °F
